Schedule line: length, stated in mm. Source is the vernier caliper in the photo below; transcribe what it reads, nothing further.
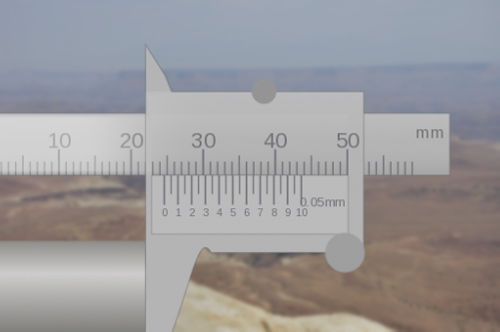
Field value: 24.6 mm
